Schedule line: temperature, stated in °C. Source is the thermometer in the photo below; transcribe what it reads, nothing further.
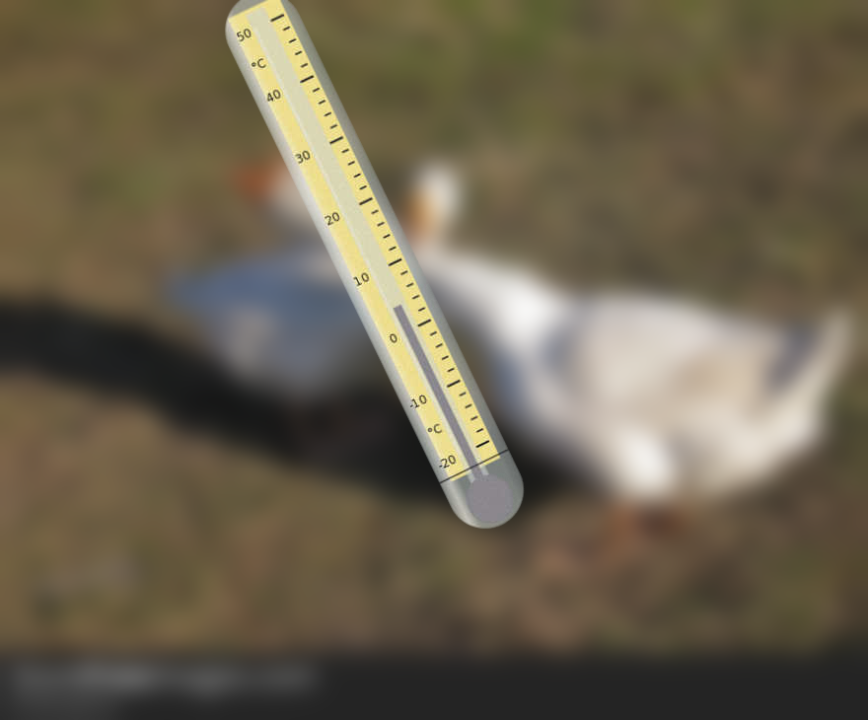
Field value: 4 °C
